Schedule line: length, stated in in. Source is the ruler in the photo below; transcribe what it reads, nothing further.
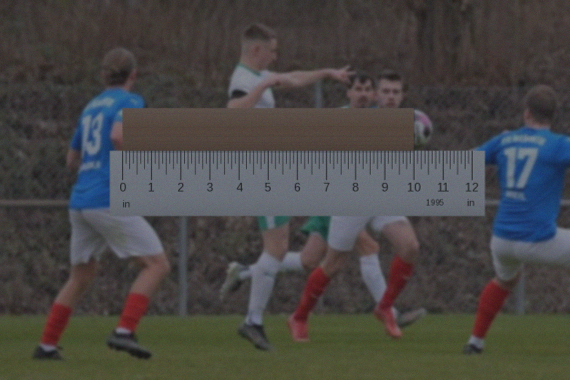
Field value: 10 in
